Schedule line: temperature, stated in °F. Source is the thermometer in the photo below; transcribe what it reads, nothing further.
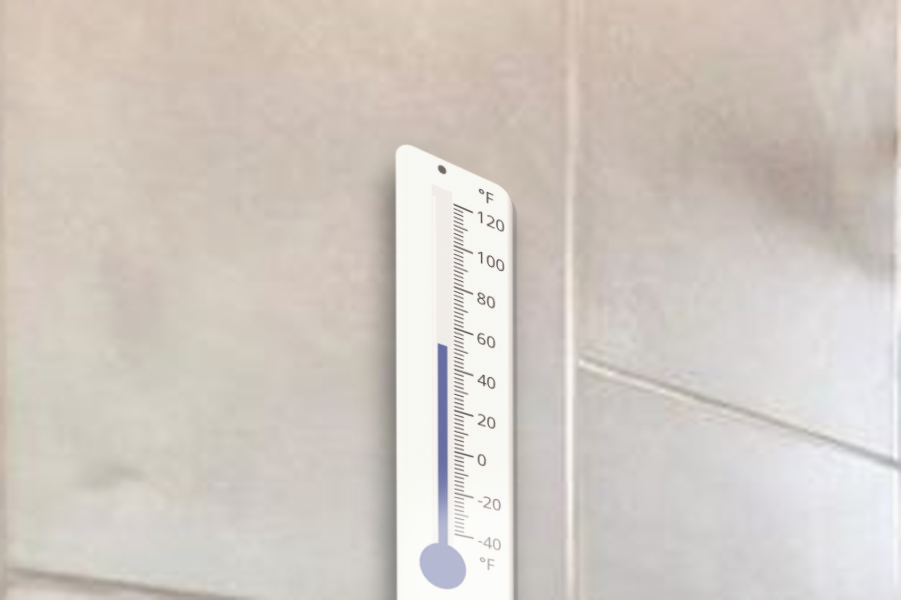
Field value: 50 °F
